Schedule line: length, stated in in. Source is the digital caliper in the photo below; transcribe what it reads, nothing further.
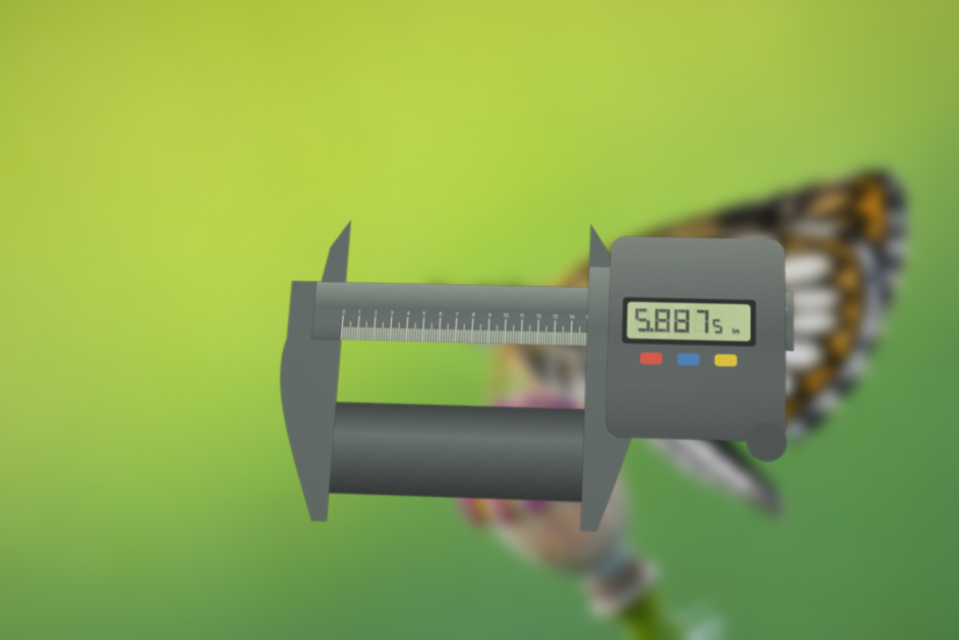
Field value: 5.8875 in
